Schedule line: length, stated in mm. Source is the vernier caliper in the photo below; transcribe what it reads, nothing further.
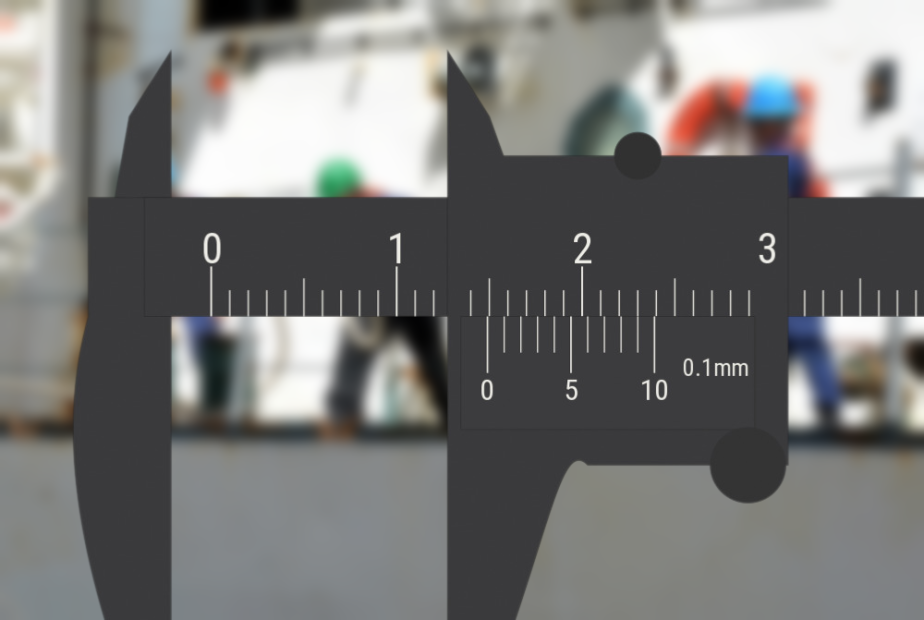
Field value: 14.9 mm
